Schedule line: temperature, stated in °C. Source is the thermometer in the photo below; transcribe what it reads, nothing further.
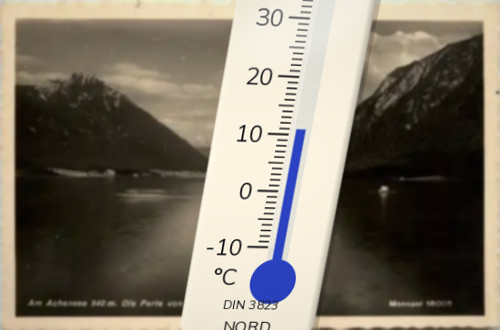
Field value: 11 °C
